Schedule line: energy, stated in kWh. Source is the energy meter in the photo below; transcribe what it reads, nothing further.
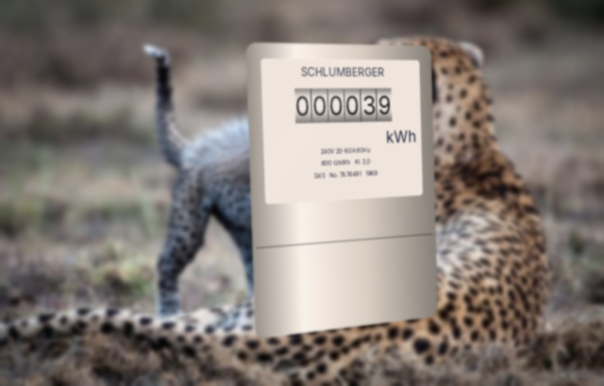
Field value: 39 kWh
